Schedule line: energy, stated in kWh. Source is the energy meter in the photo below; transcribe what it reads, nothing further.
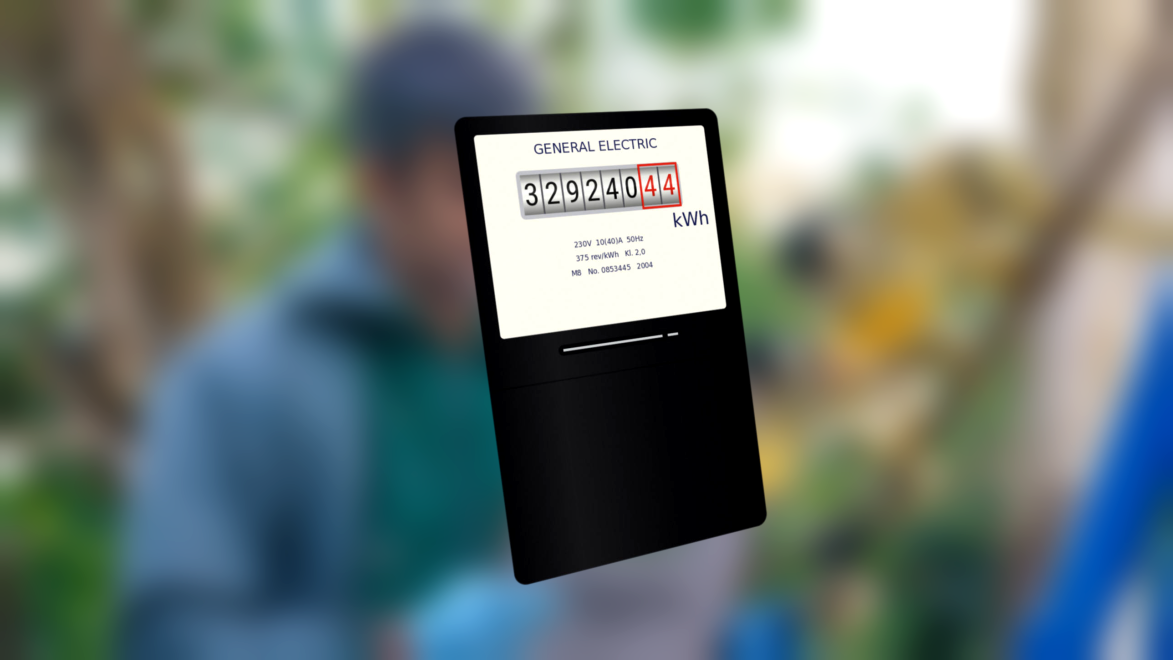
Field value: 329240.44 kWh
